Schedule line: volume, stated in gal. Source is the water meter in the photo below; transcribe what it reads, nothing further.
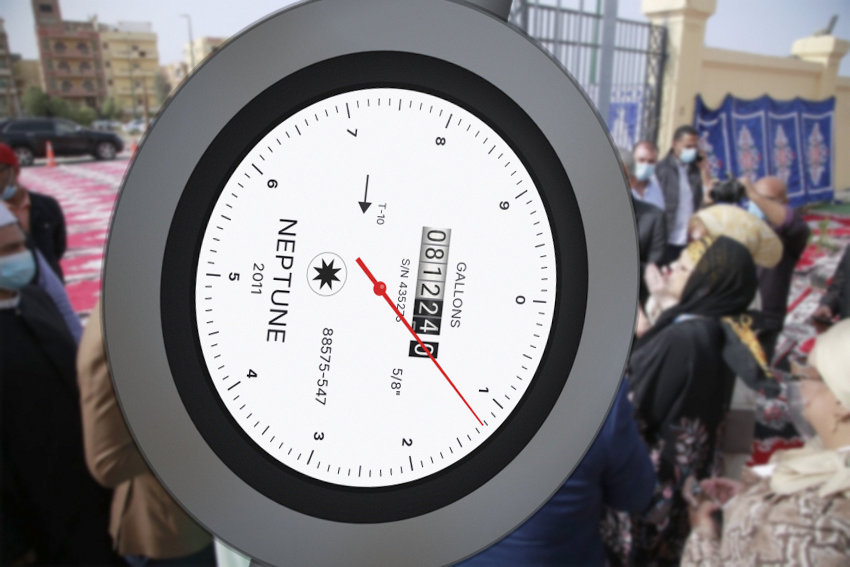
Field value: 812241.2 gal
